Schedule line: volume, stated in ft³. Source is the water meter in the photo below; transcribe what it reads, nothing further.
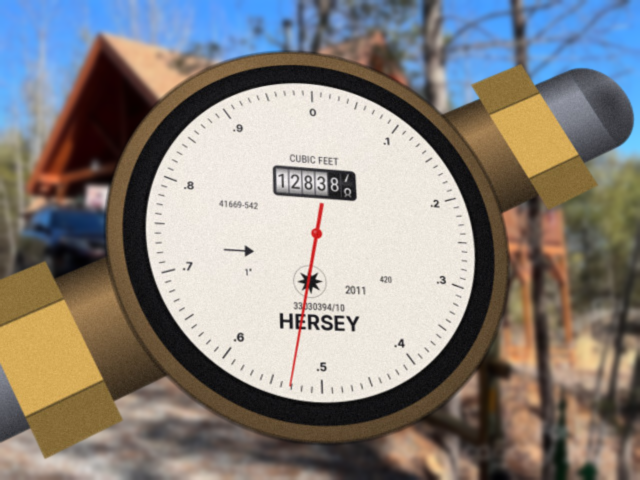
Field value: 128387.53 ft³
